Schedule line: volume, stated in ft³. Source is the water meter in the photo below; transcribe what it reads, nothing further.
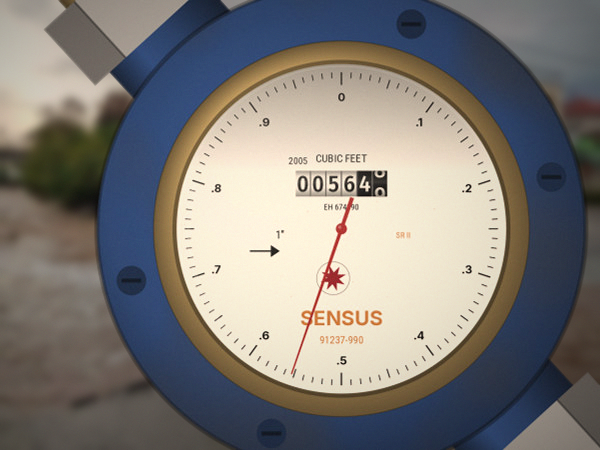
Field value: 5648.55 ft³
